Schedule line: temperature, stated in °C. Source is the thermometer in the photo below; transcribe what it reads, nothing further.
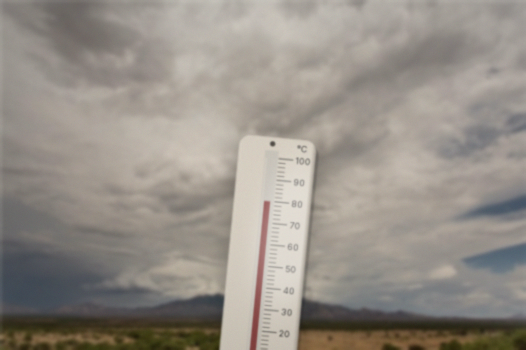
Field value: 80 °C
